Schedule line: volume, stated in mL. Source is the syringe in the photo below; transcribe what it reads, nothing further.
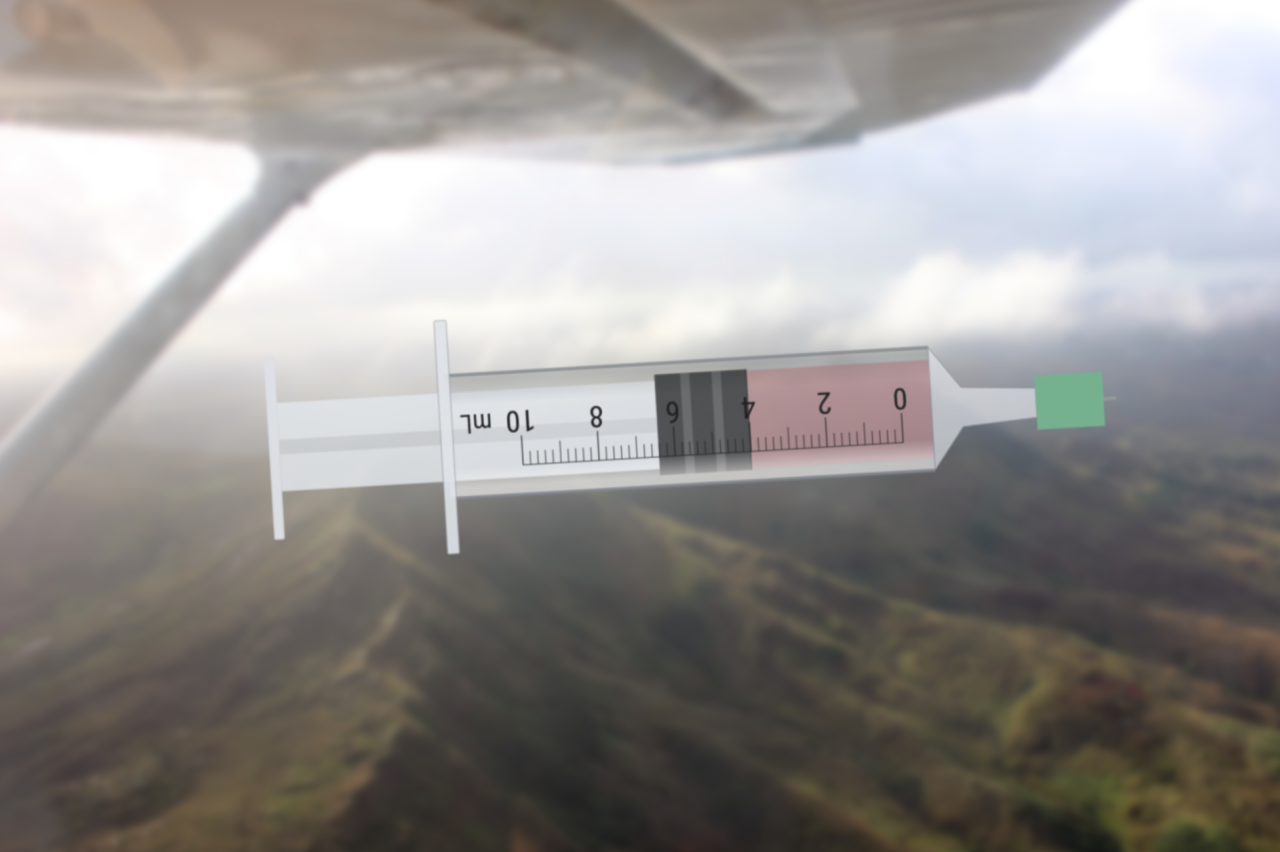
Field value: 4 mL
